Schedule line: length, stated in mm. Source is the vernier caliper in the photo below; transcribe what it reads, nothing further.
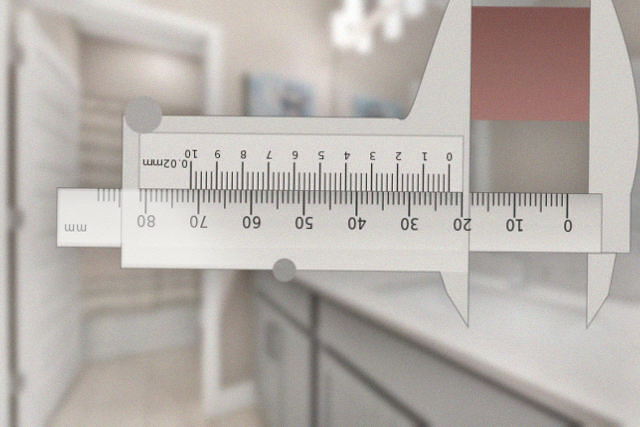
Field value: 22.5 mm
